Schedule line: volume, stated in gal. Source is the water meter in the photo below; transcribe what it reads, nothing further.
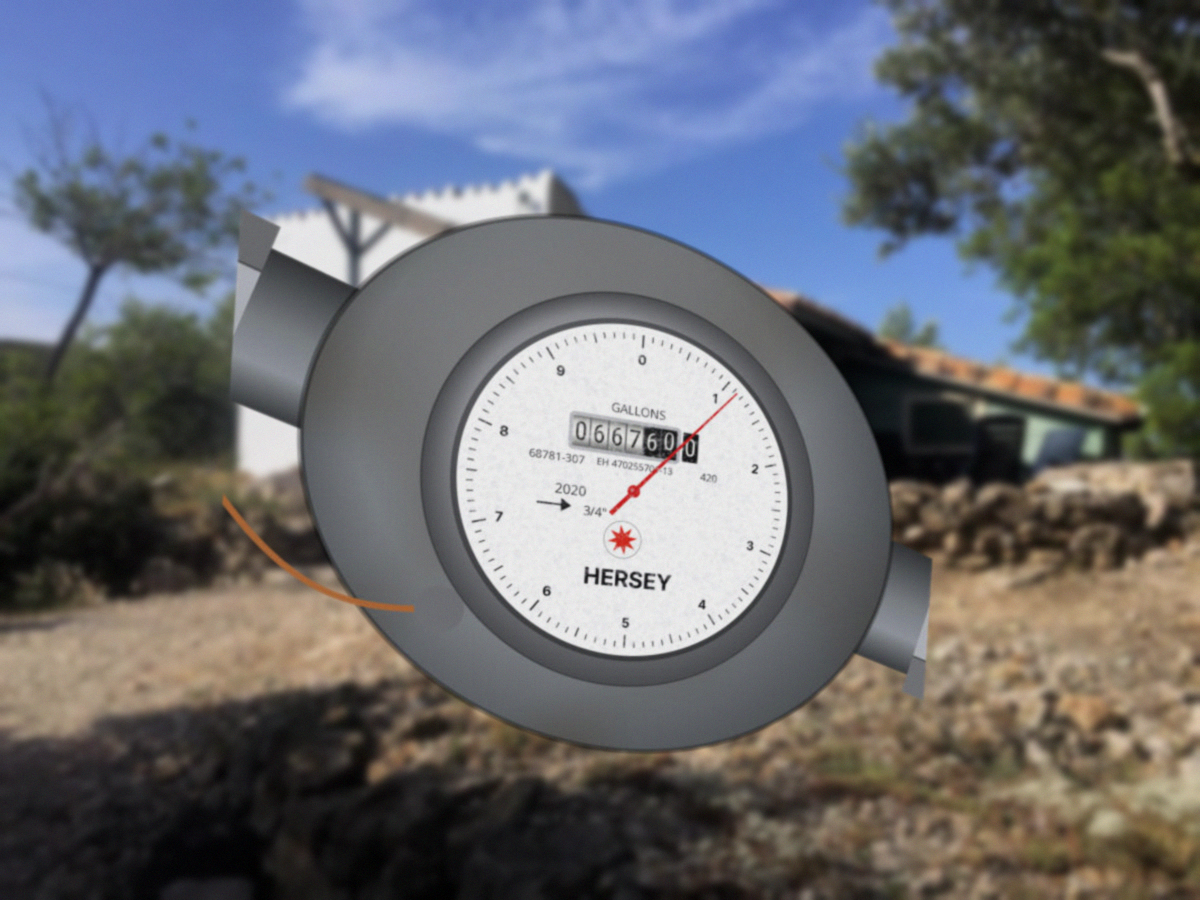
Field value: 667601.1 gal
